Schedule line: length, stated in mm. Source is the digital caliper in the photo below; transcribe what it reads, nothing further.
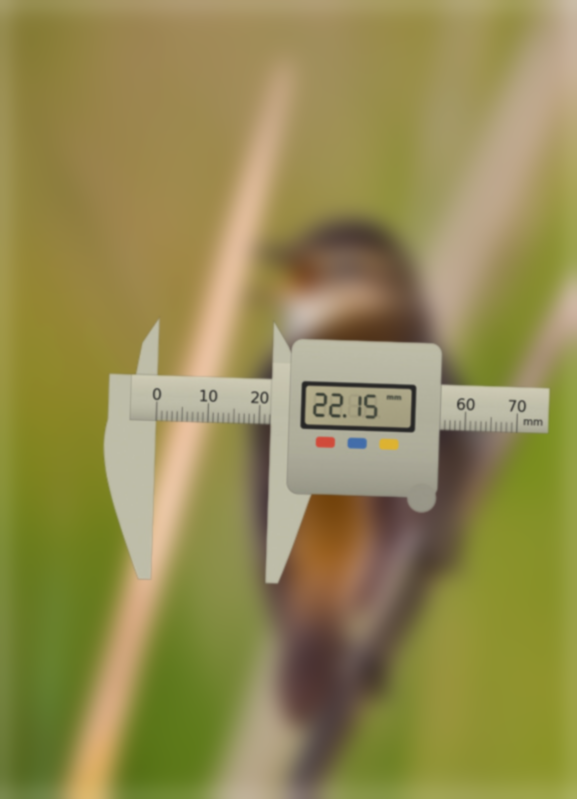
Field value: 22.15 mm
